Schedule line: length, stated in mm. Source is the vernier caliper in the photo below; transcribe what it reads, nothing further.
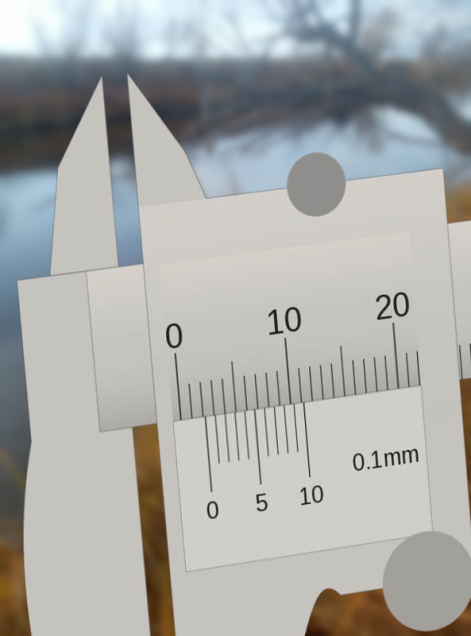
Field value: 2.2 mm
